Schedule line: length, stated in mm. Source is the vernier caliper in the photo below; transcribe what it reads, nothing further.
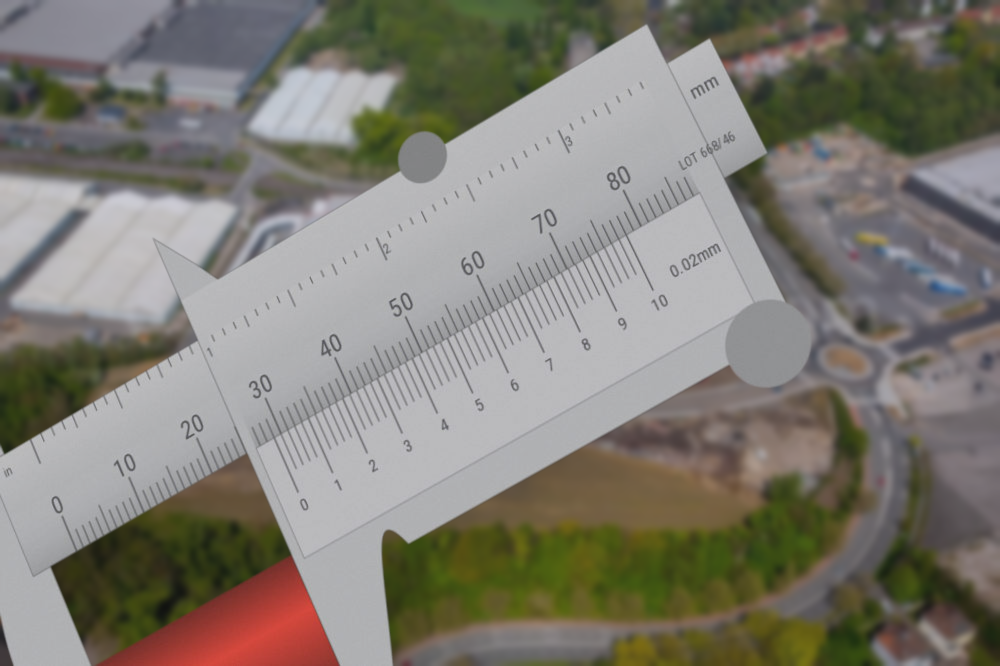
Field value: 29.0 mm
